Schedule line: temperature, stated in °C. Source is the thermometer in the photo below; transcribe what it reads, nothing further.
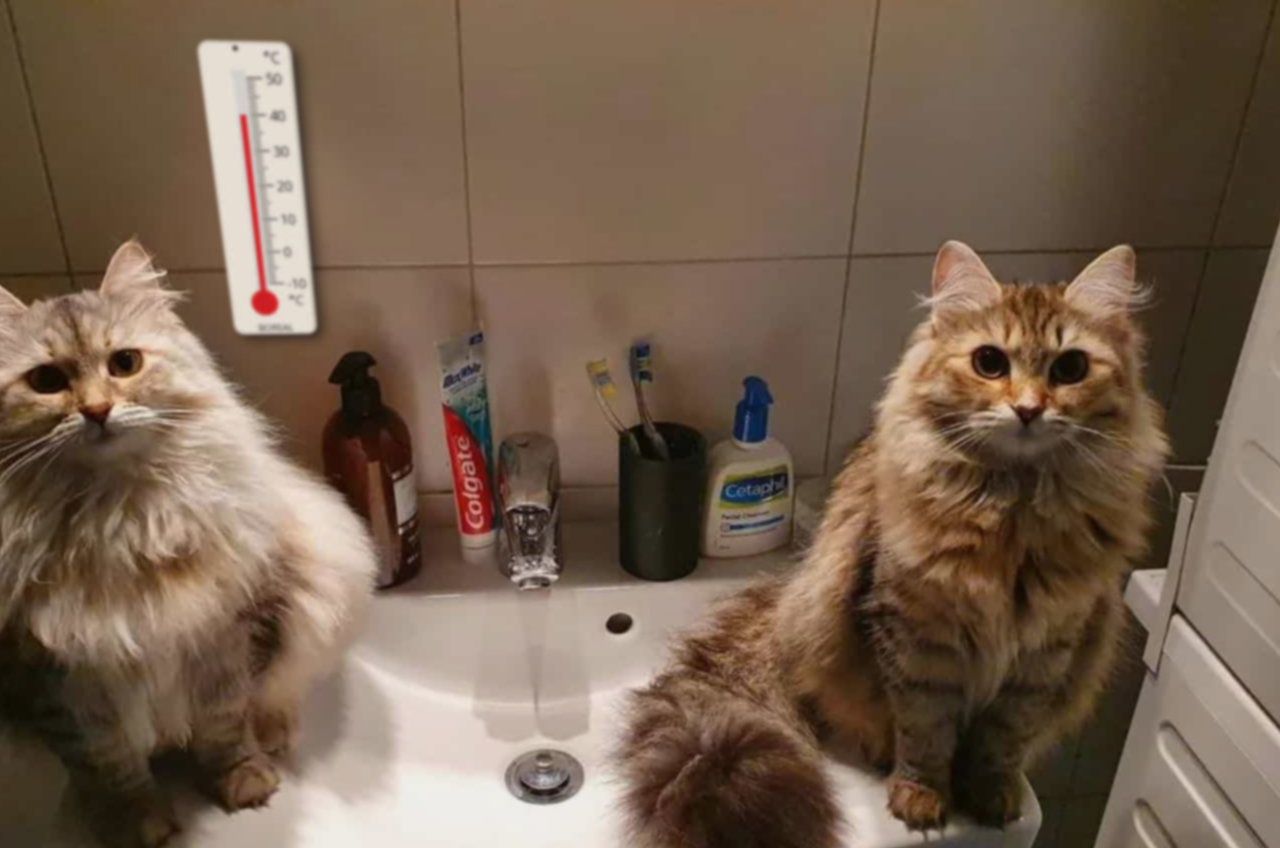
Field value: 40 °C
